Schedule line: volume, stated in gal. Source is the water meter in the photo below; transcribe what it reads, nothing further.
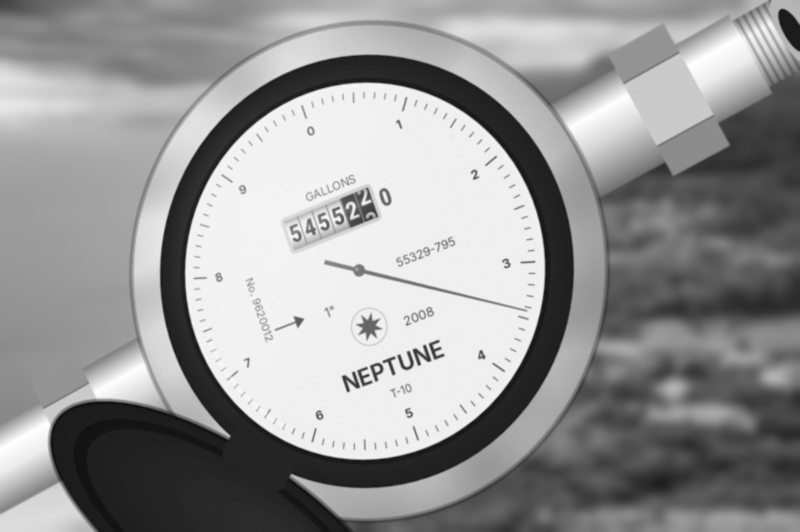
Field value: 5455223.4 gal
